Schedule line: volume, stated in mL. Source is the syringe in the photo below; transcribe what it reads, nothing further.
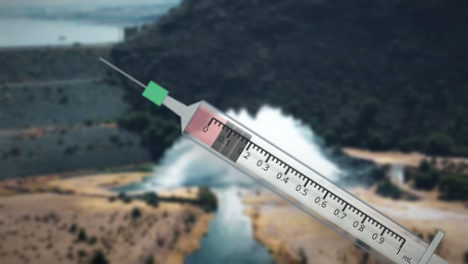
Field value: 0.06 mL
